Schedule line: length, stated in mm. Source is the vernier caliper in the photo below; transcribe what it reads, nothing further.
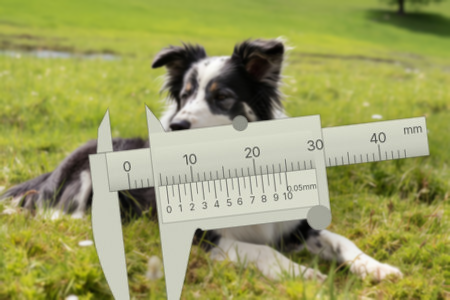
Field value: 5.8 mm
